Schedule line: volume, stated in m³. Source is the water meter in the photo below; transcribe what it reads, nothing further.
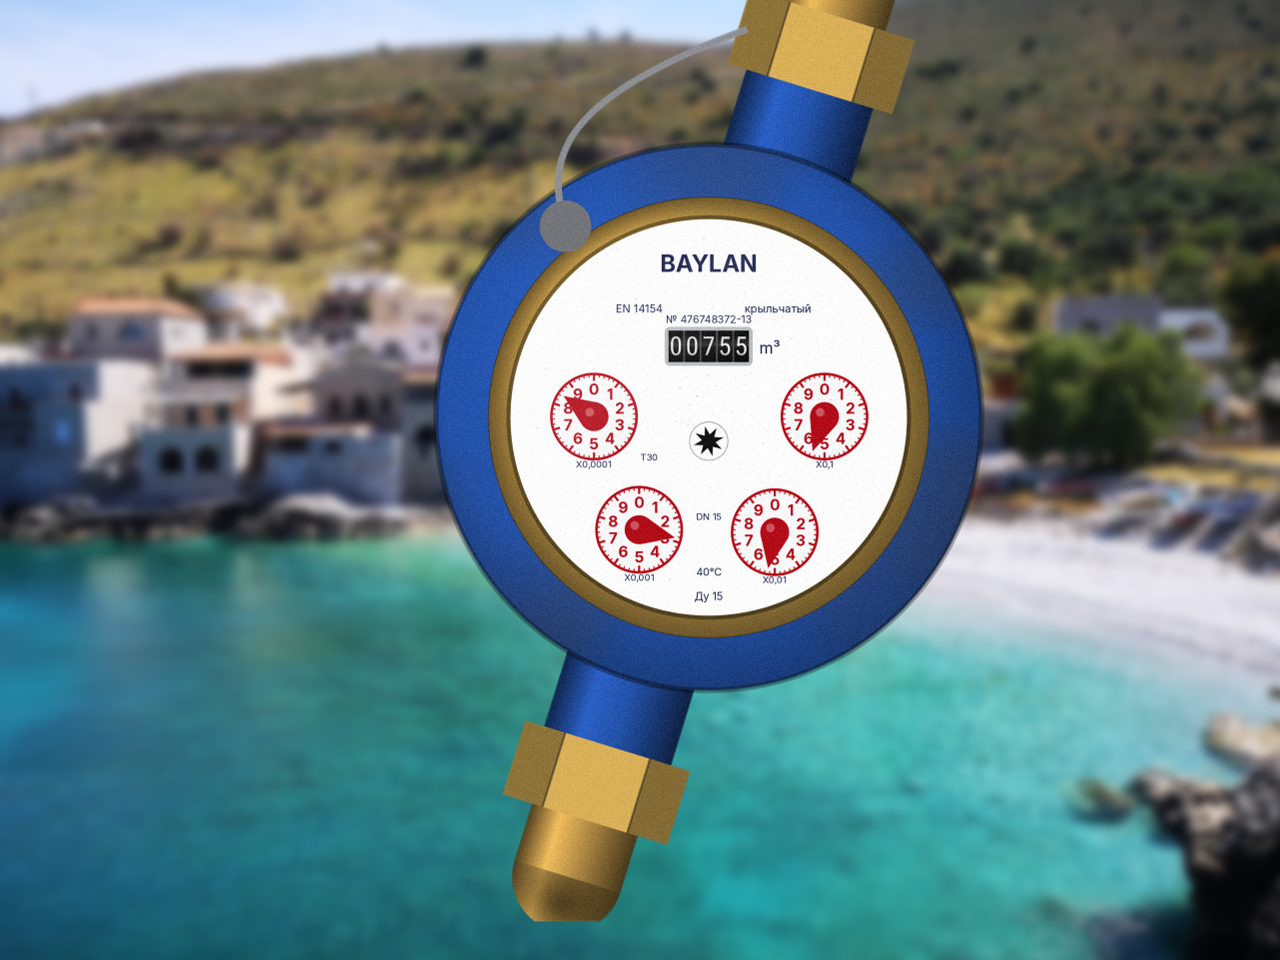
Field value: 755.5528 m³
